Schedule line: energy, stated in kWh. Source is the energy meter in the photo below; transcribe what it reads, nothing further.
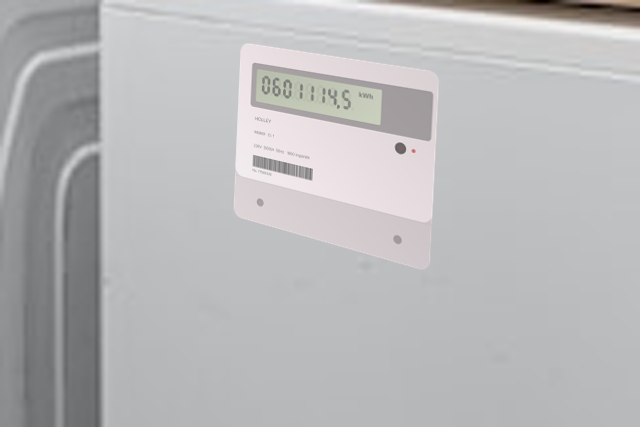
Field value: 601114.5 kWh
